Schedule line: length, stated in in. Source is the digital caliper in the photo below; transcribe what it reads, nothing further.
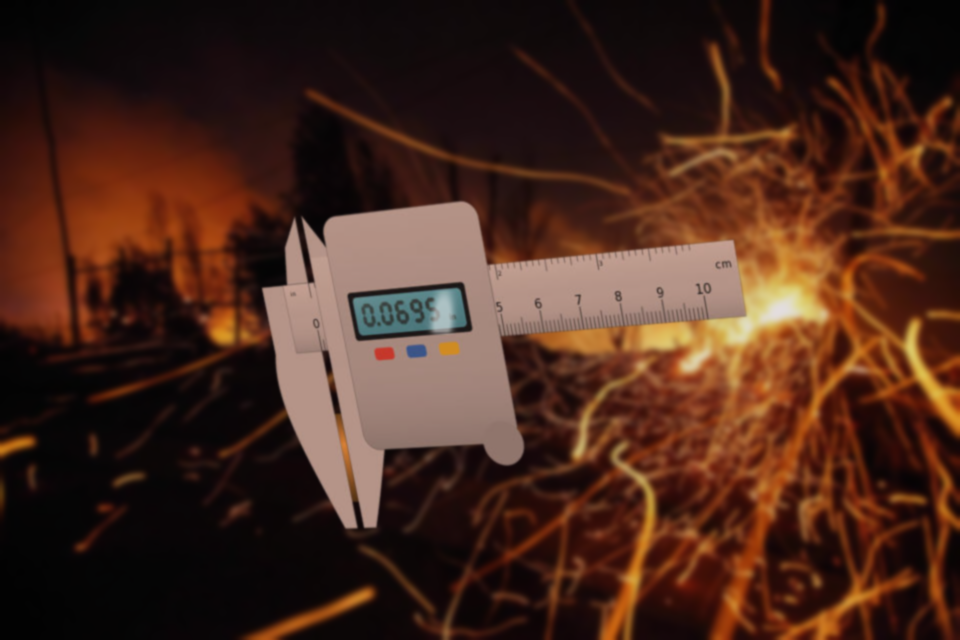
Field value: 0.0695 in
